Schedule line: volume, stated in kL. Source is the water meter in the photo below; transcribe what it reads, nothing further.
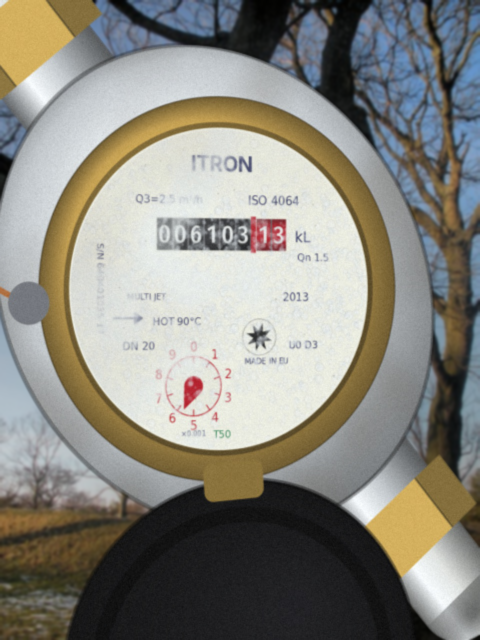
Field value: 6103.135 kL
